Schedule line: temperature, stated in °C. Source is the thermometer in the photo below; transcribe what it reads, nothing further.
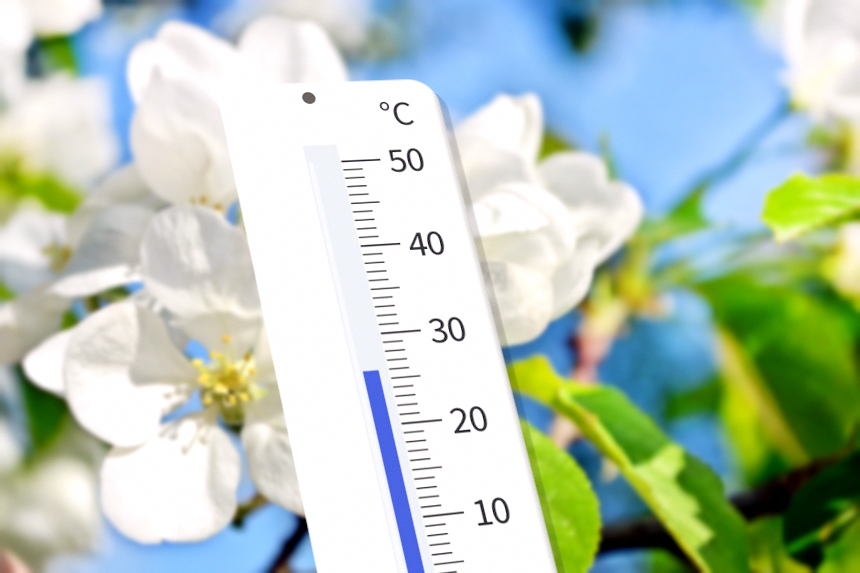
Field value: 26 °C
